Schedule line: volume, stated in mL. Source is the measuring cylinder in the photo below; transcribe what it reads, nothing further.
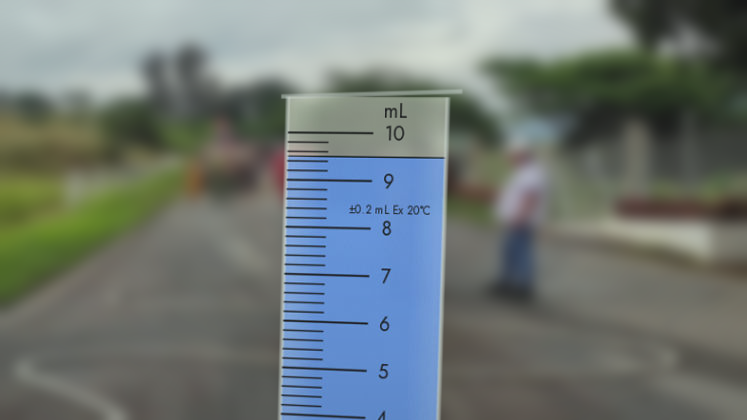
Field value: 9.5 mL
